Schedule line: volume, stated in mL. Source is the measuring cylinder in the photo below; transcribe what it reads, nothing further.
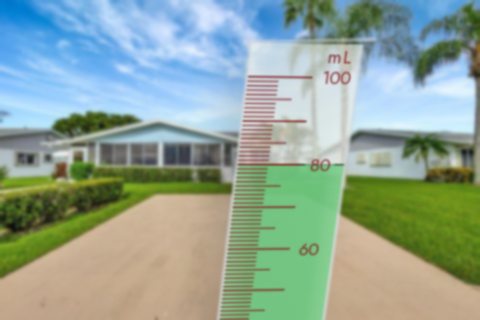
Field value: 80 mL
